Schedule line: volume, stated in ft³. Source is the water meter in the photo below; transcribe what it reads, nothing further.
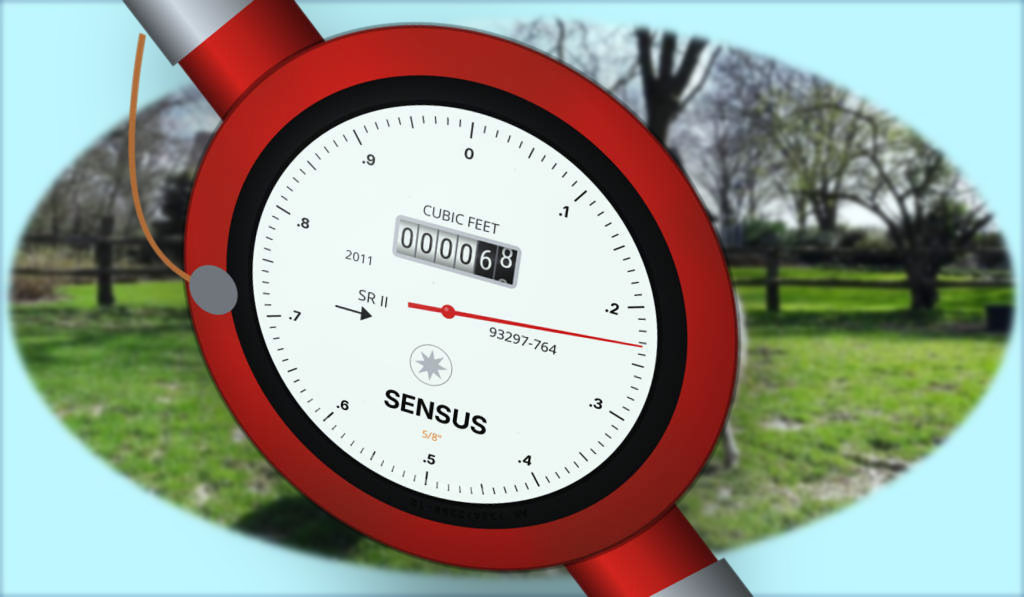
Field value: 68.23 ft³
